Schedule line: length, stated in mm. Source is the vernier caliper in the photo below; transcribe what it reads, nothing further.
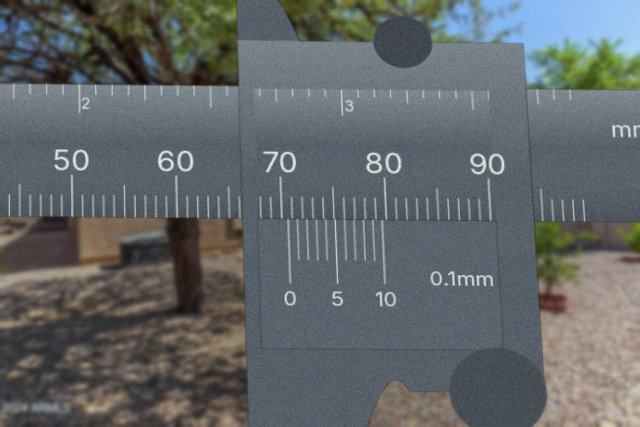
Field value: 70.6 mm
